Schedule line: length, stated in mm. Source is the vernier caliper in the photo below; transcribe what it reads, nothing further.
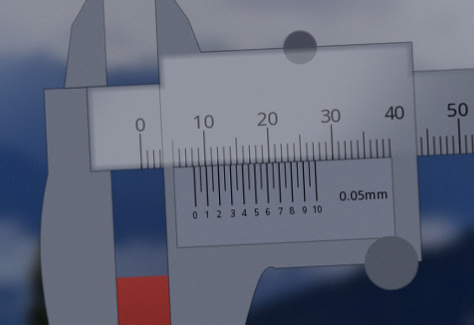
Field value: 8.2 mm
